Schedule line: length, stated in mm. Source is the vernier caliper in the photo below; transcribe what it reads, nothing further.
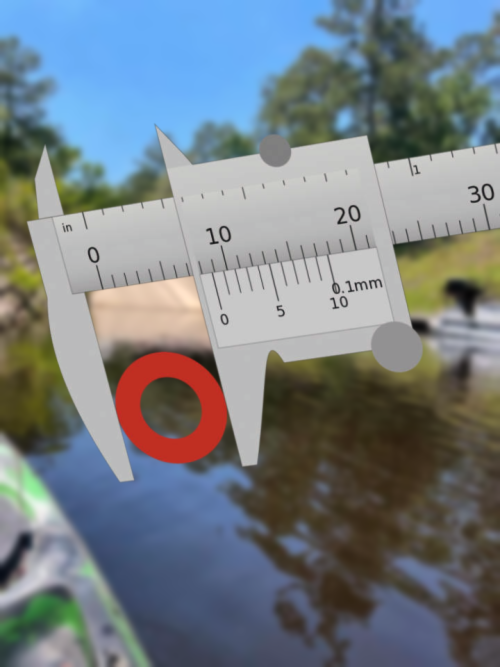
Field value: 8.8 mm
